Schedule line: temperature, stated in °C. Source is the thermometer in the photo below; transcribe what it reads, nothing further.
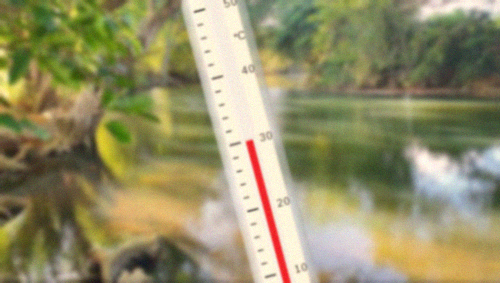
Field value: 30 °C
